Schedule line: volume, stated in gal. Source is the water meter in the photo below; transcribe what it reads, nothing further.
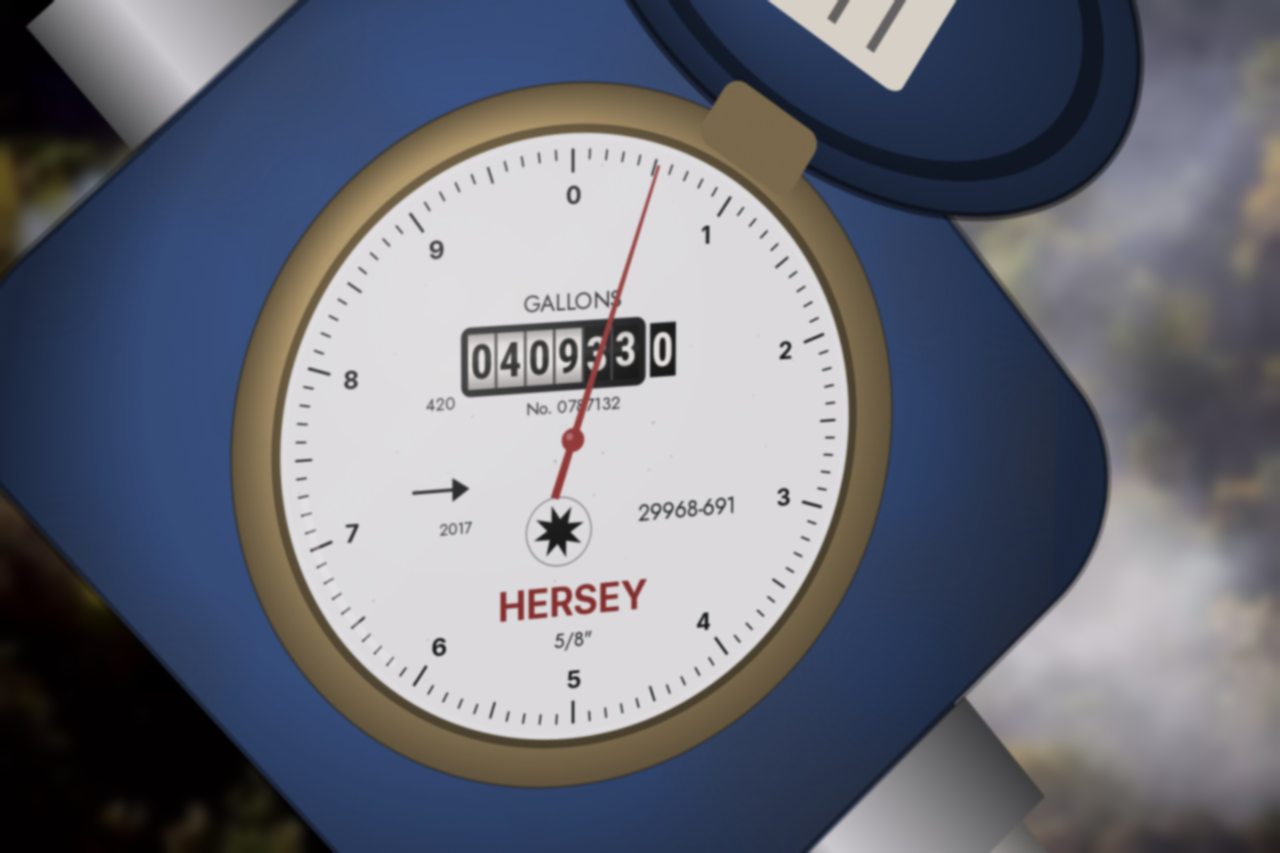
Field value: 409330.5 gal
